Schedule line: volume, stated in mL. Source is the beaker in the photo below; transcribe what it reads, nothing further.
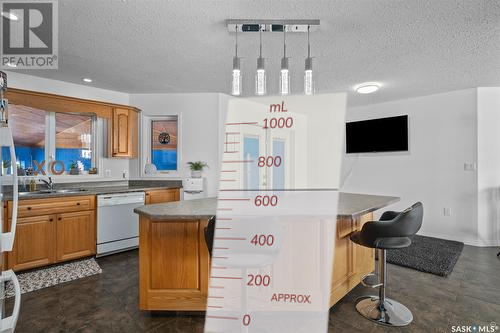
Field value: 650 mL
